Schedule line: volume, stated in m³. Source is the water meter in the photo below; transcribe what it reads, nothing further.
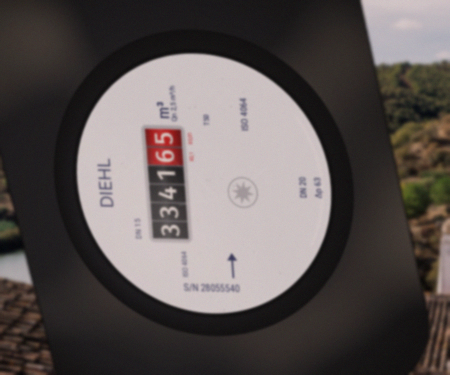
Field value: 3341.65 m³
